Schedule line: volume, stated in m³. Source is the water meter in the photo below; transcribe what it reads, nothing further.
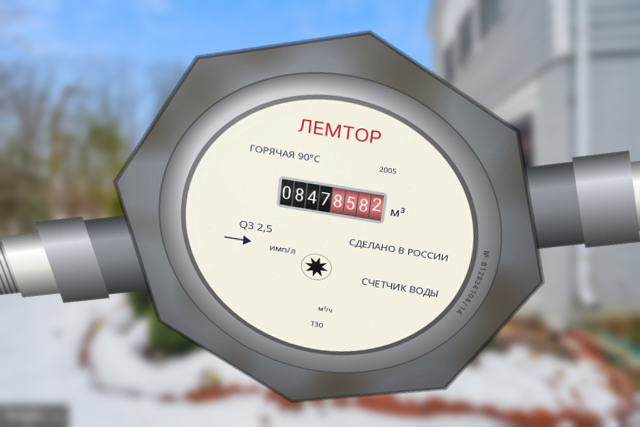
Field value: 847.8582 m³
